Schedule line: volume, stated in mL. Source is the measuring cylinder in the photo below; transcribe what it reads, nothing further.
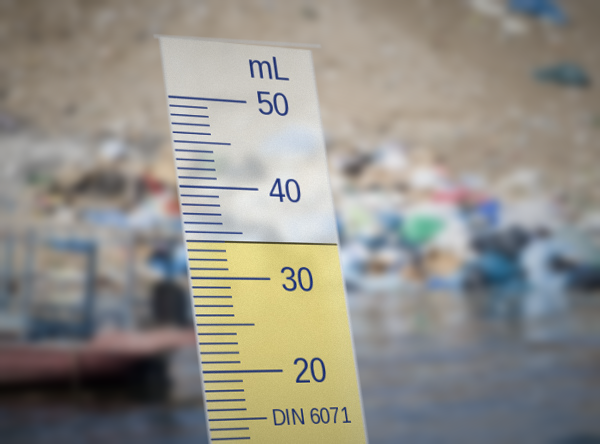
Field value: 34 mL
